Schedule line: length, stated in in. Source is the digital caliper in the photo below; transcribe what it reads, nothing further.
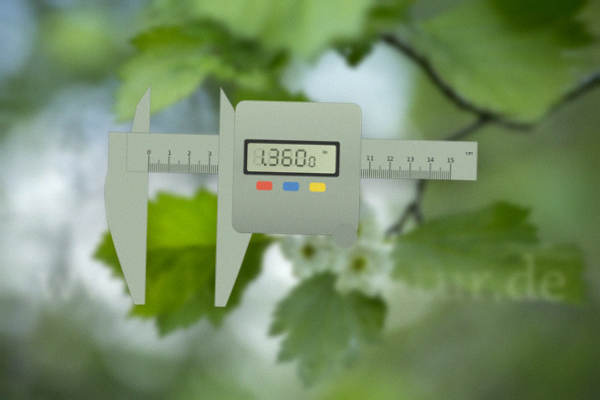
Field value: 1.3600 in
